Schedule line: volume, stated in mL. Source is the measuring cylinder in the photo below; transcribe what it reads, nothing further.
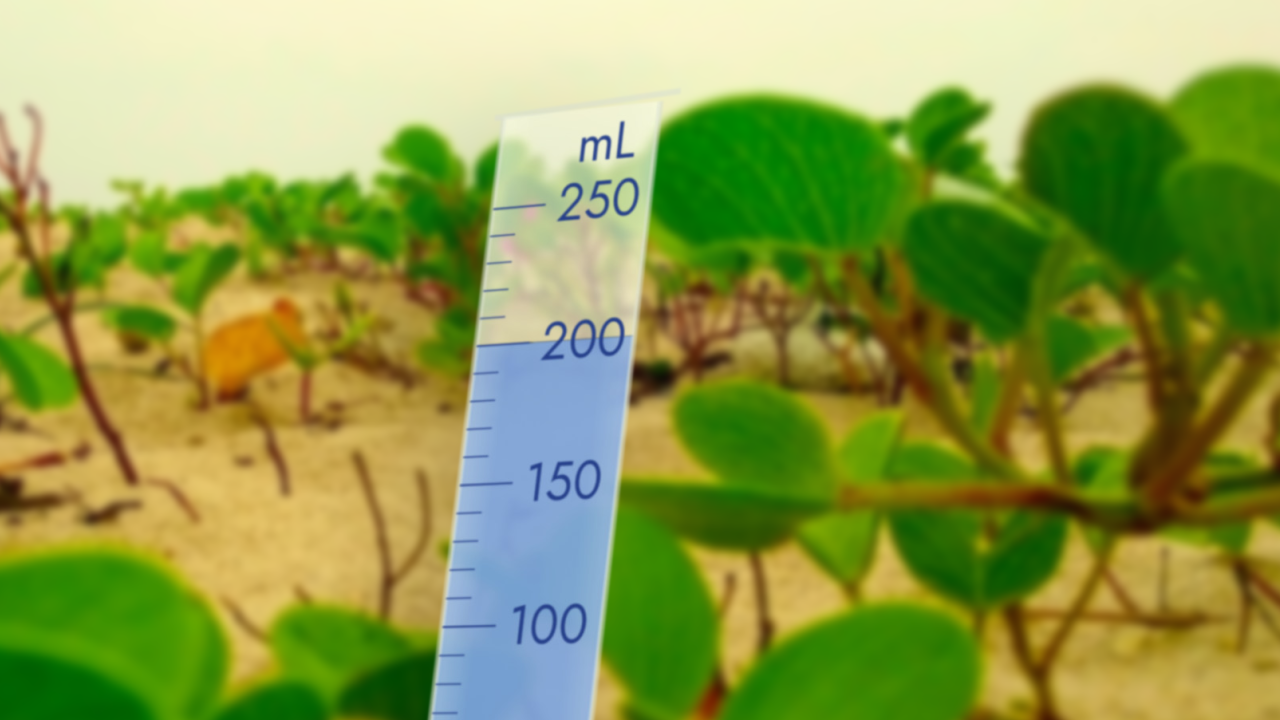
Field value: 200 mL
